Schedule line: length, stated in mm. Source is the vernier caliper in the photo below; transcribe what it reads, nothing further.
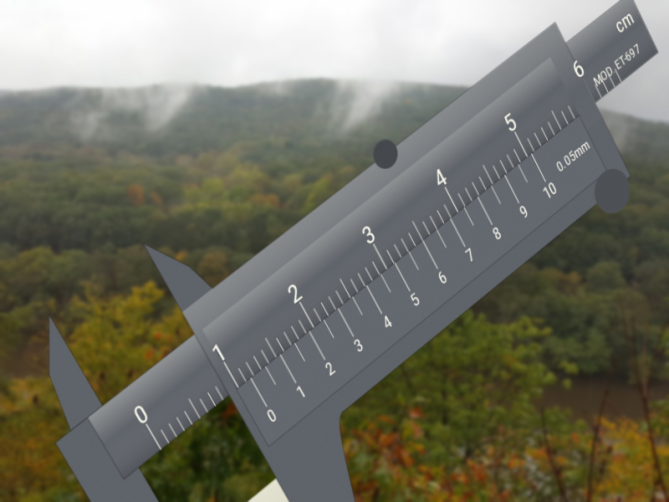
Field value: 11.6 mm
